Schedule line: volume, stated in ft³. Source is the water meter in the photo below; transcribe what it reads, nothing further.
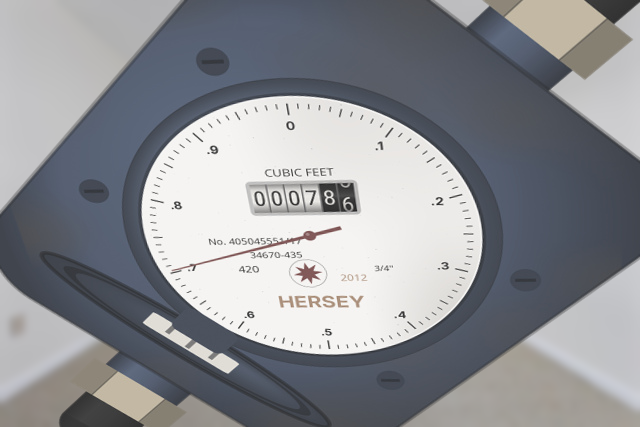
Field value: 785.70 ft³
